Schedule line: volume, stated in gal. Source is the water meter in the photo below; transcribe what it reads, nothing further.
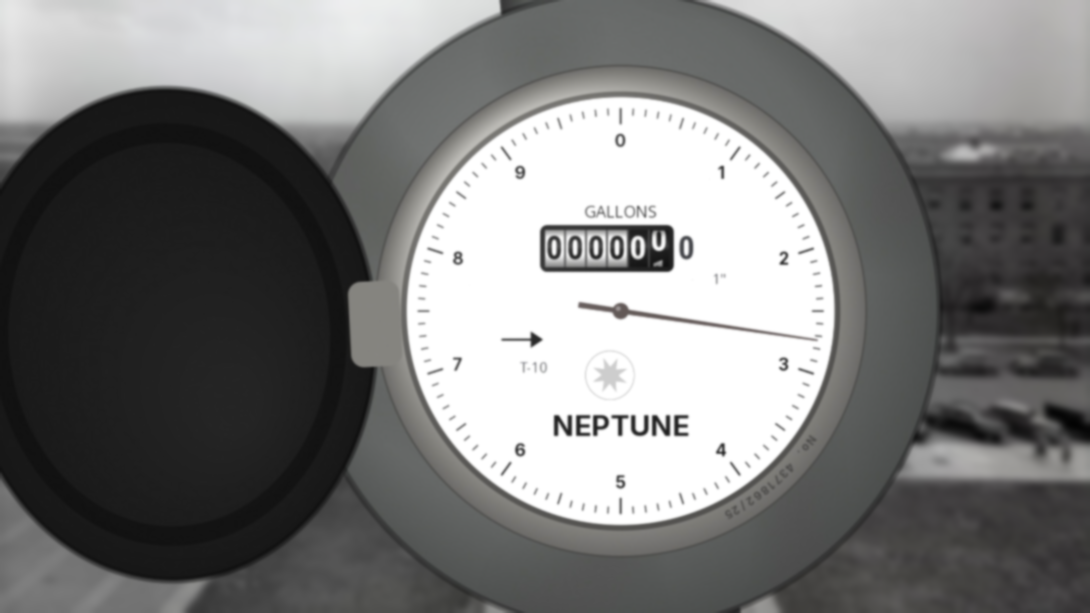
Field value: 2.7 gal
